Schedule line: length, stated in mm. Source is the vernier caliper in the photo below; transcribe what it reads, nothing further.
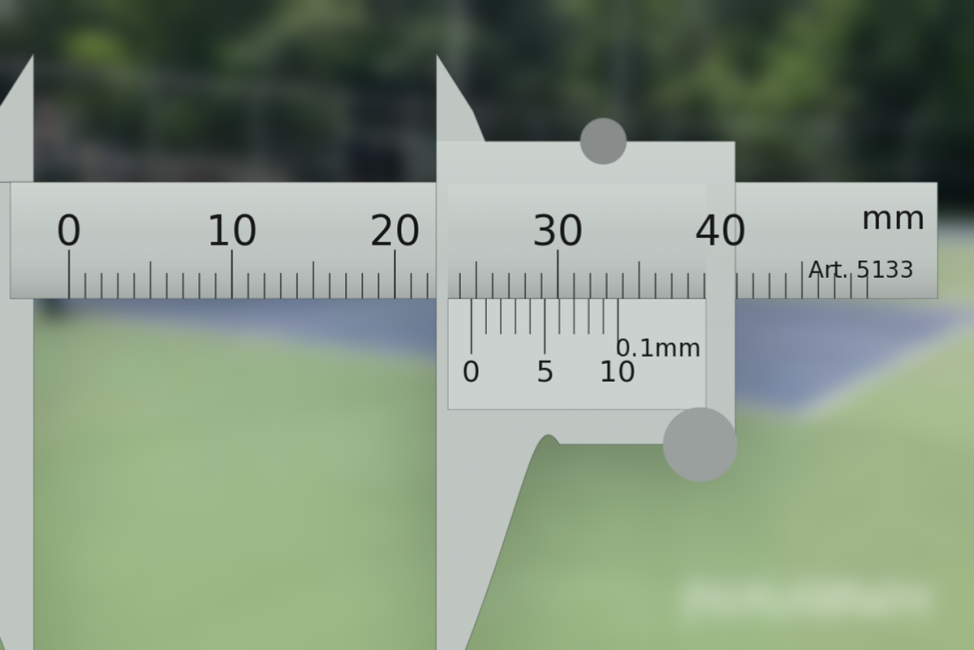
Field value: 24.7 mm
